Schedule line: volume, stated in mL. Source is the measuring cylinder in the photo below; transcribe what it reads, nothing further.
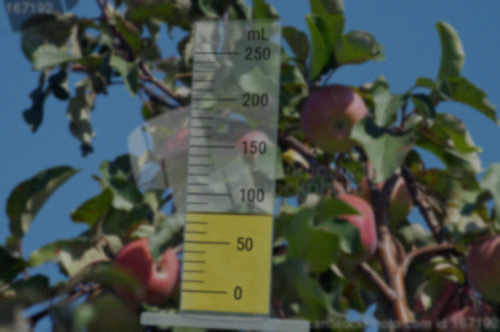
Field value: 80 mL
